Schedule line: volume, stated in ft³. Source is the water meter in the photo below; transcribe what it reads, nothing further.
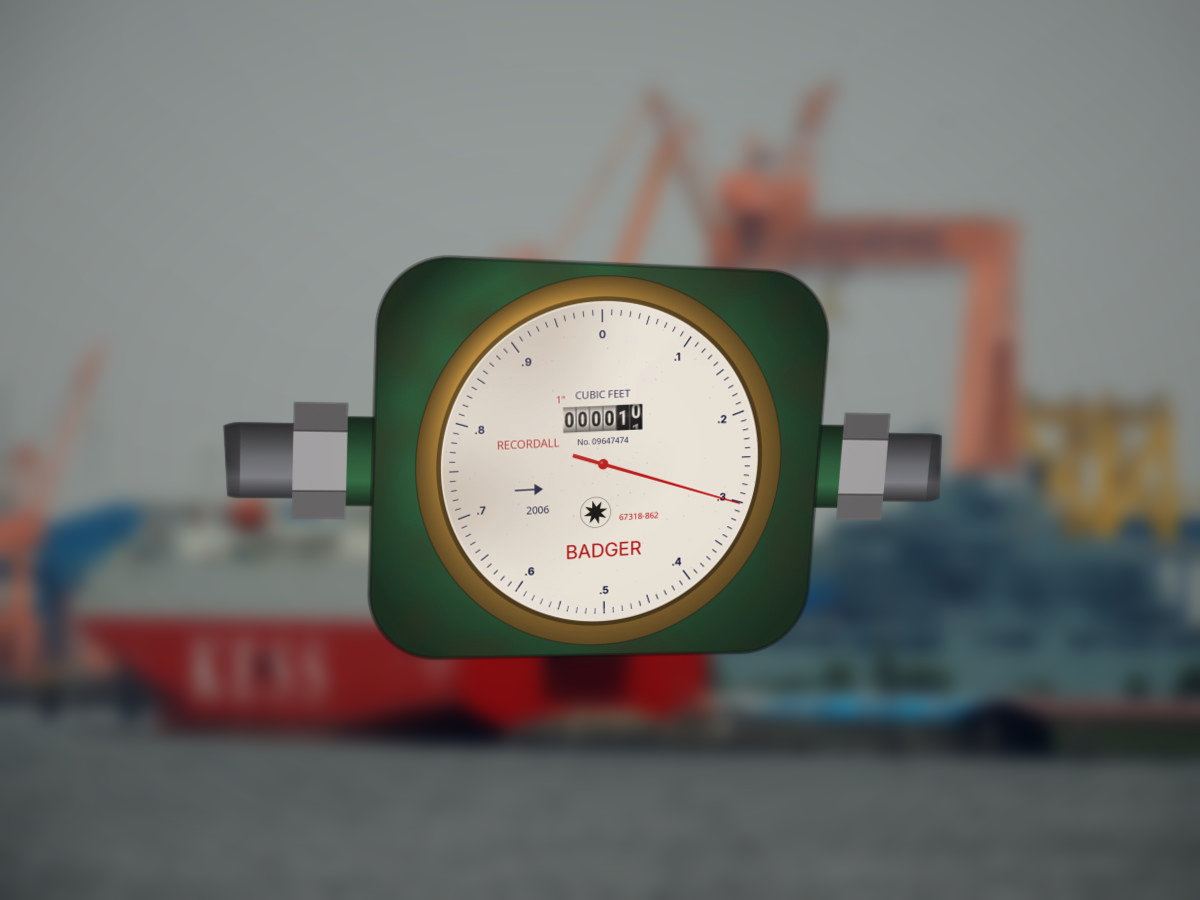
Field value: 10.30 ft³
